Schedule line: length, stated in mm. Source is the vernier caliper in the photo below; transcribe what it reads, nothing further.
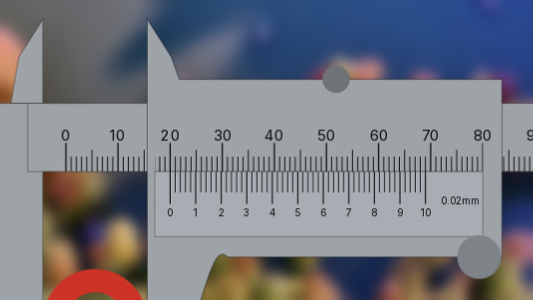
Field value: 20.0 mm
